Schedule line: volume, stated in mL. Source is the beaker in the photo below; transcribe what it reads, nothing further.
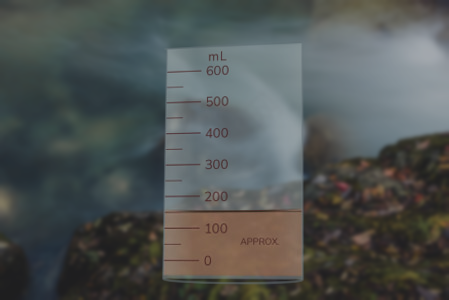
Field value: 150 mL
